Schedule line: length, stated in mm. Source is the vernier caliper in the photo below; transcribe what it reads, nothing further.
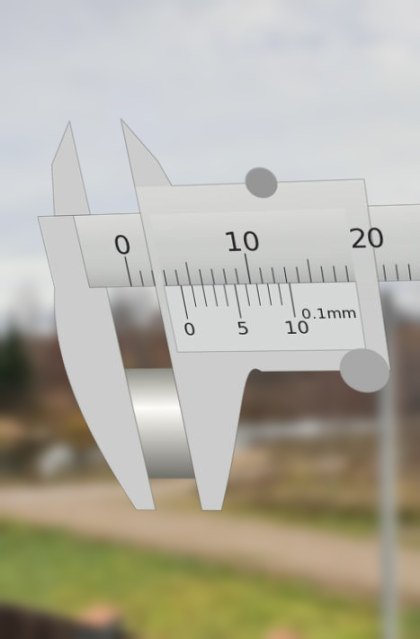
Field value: 4.2 mm
